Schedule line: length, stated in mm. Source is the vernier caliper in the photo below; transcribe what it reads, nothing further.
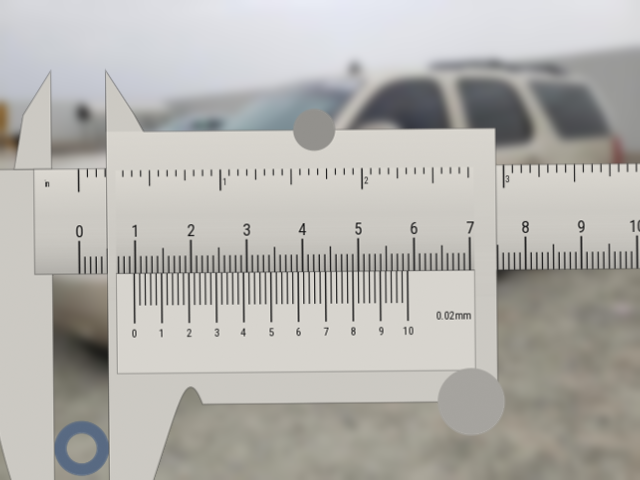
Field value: 9.8 mm
